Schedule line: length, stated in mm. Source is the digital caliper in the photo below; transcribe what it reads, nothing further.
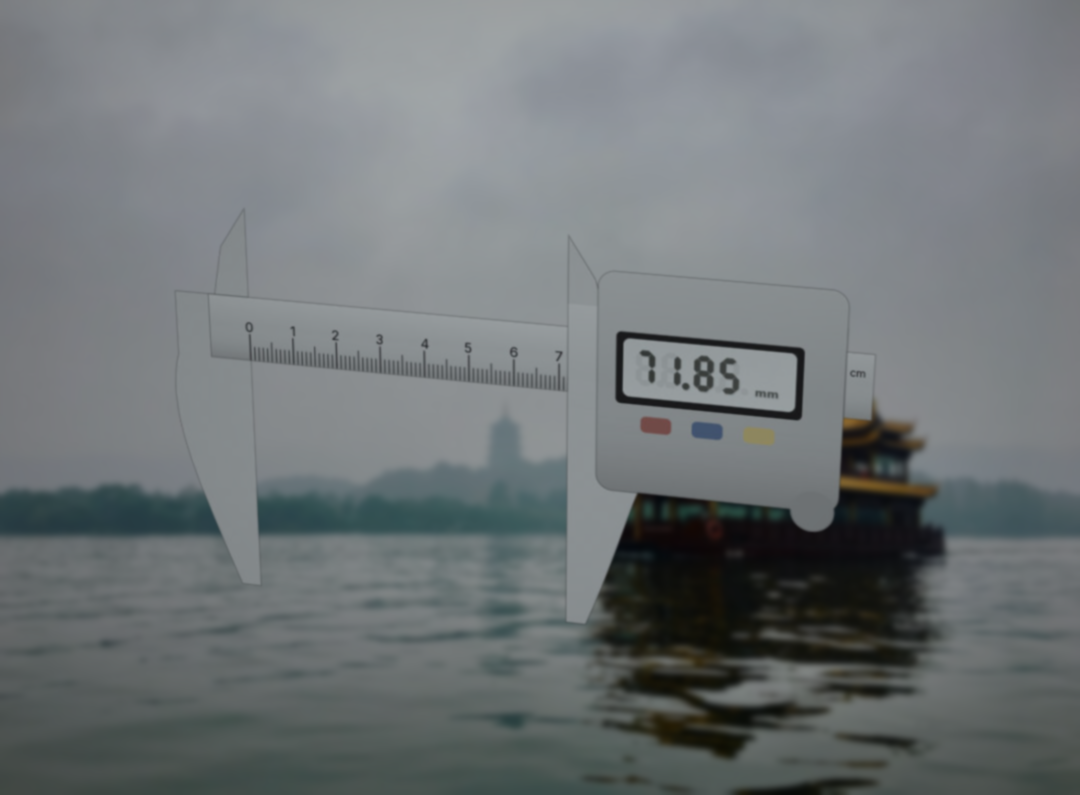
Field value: 71.85 mm
